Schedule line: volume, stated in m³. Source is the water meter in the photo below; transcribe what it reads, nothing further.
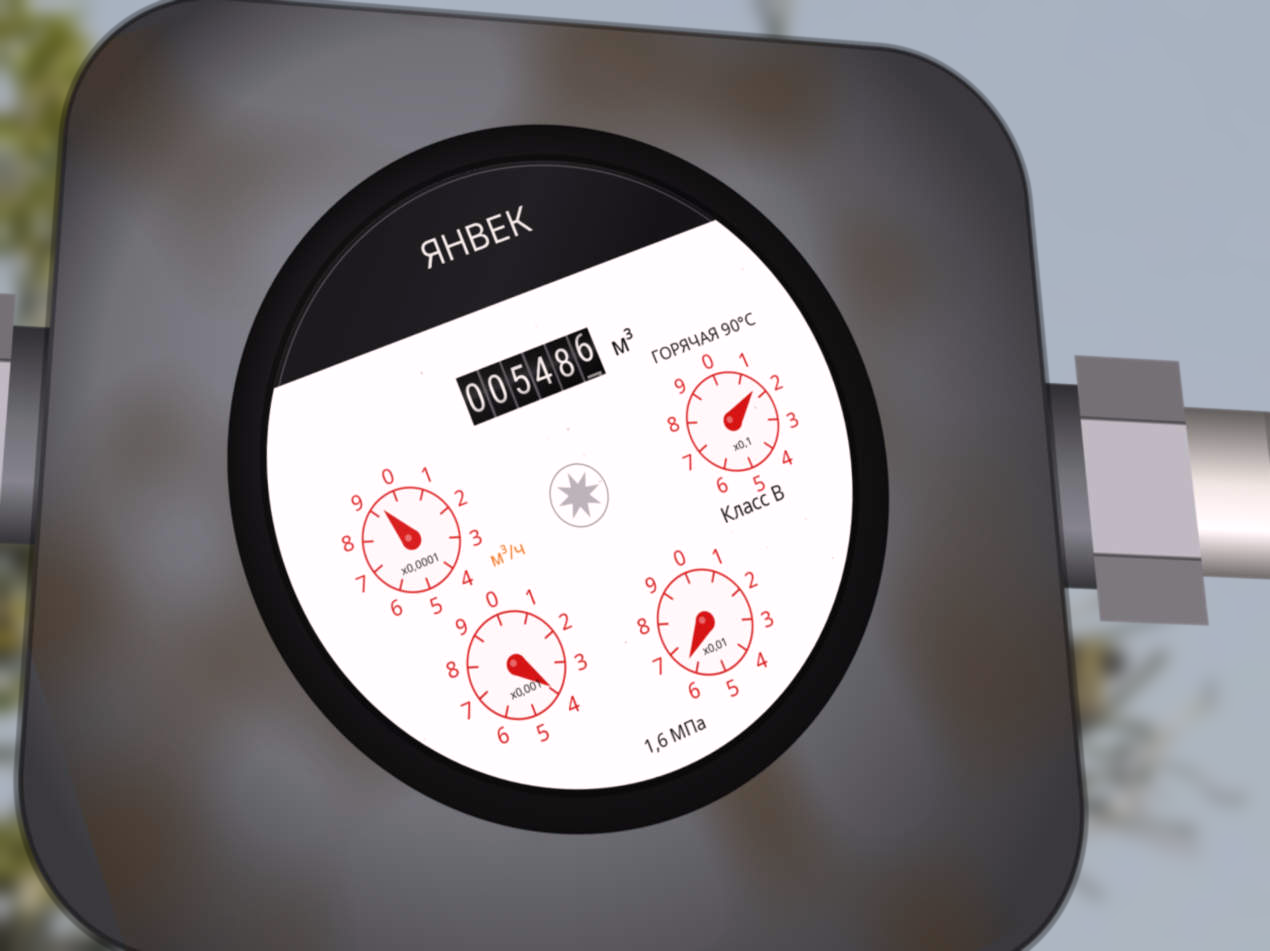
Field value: 5486.1639 m³
